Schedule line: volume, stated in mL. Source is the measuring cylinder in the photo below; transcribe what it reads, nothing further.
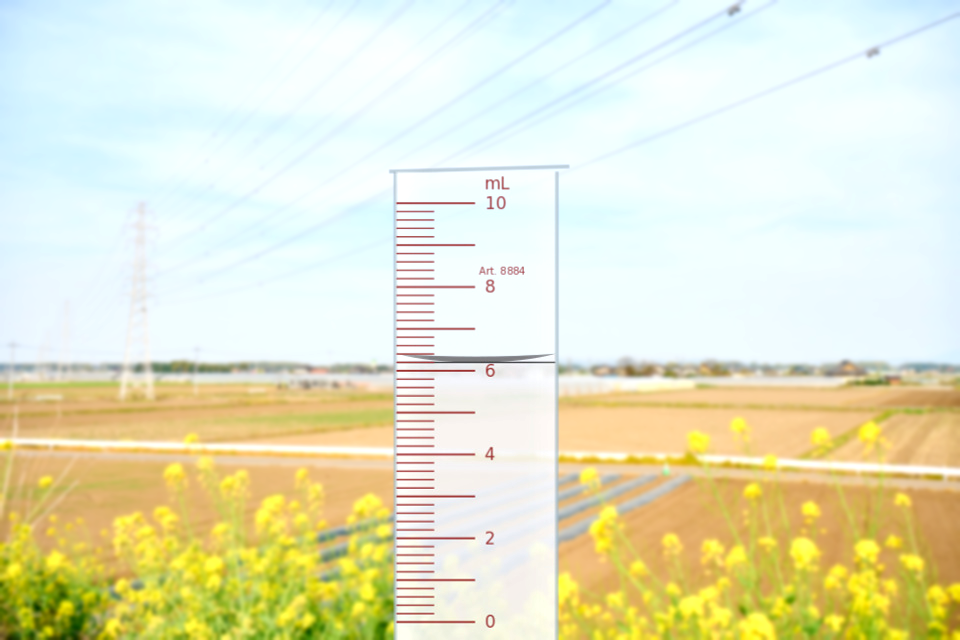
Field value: 6.2 mL
